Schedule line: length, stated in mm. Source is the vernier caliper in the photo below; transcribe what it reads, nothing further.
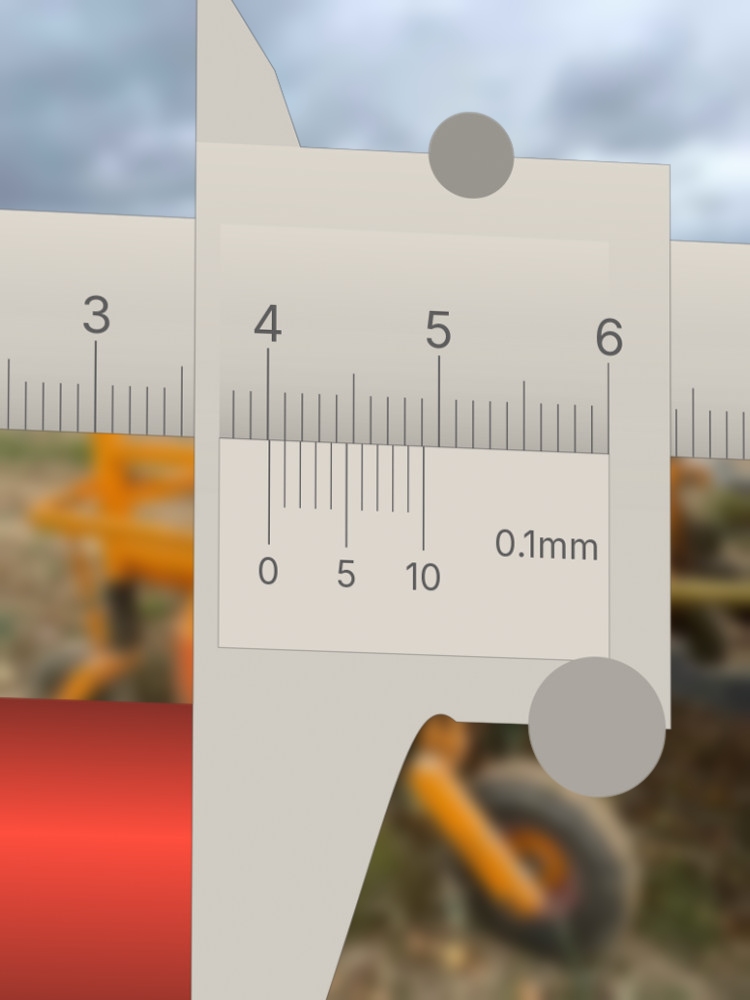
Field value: 40.1 mm
